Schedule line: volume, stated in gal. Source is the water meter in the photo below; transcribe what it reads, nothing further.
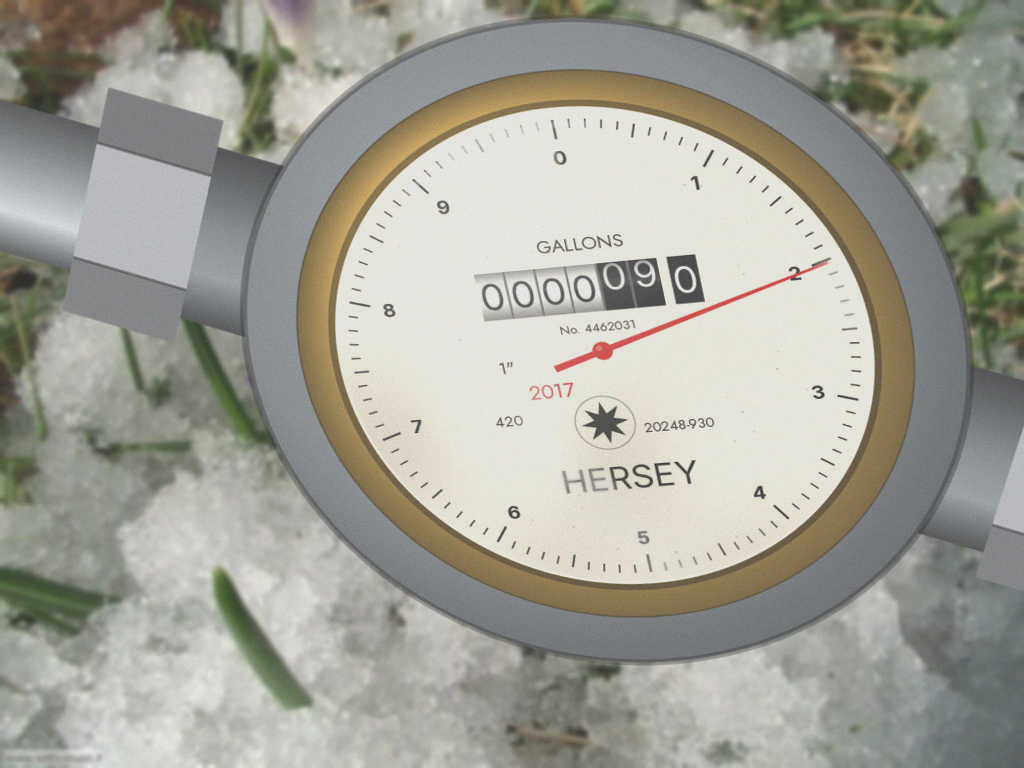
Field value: 92.0 gal
